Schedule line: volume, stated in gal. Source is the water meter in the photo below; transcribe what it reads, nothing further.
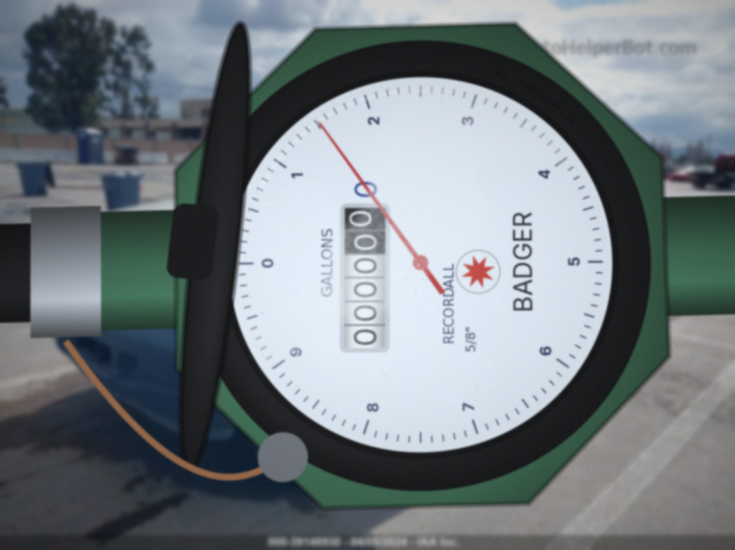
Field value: 1.5 gal
